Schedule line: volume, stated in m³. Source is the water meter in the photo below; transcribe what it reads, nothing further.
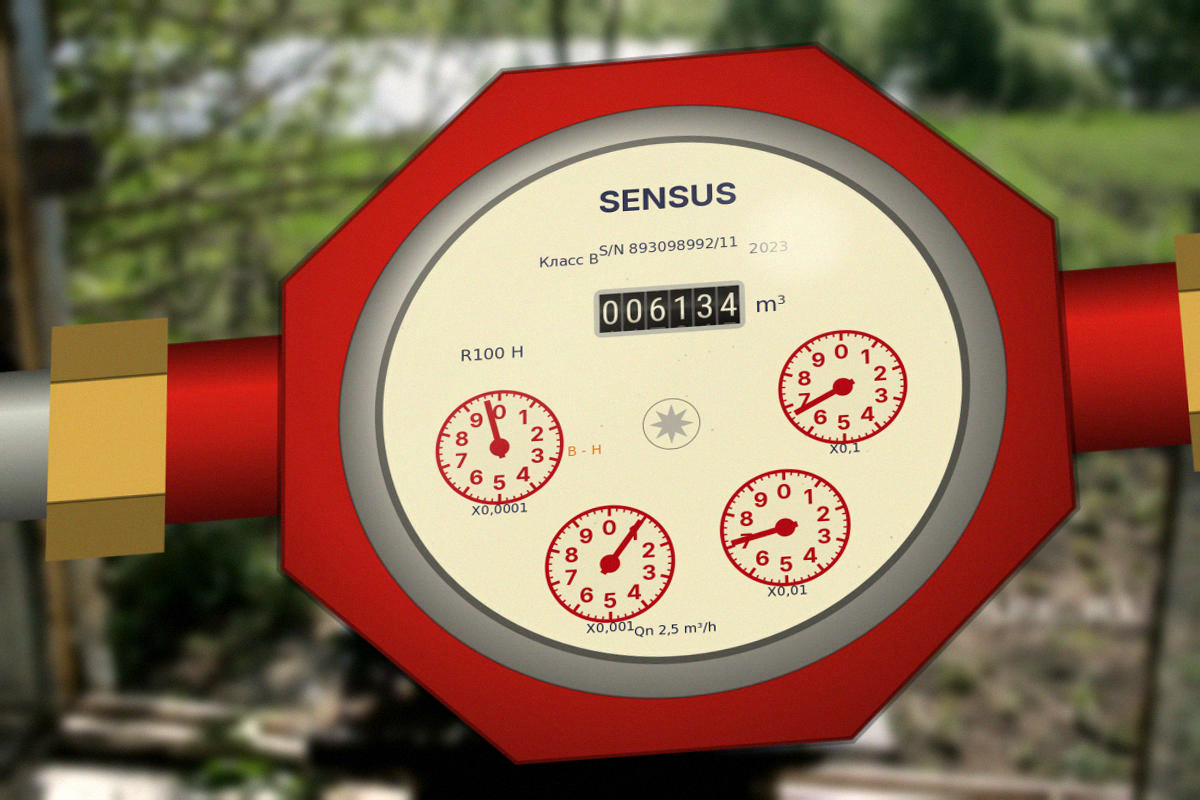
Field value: 6134.6709 m³
